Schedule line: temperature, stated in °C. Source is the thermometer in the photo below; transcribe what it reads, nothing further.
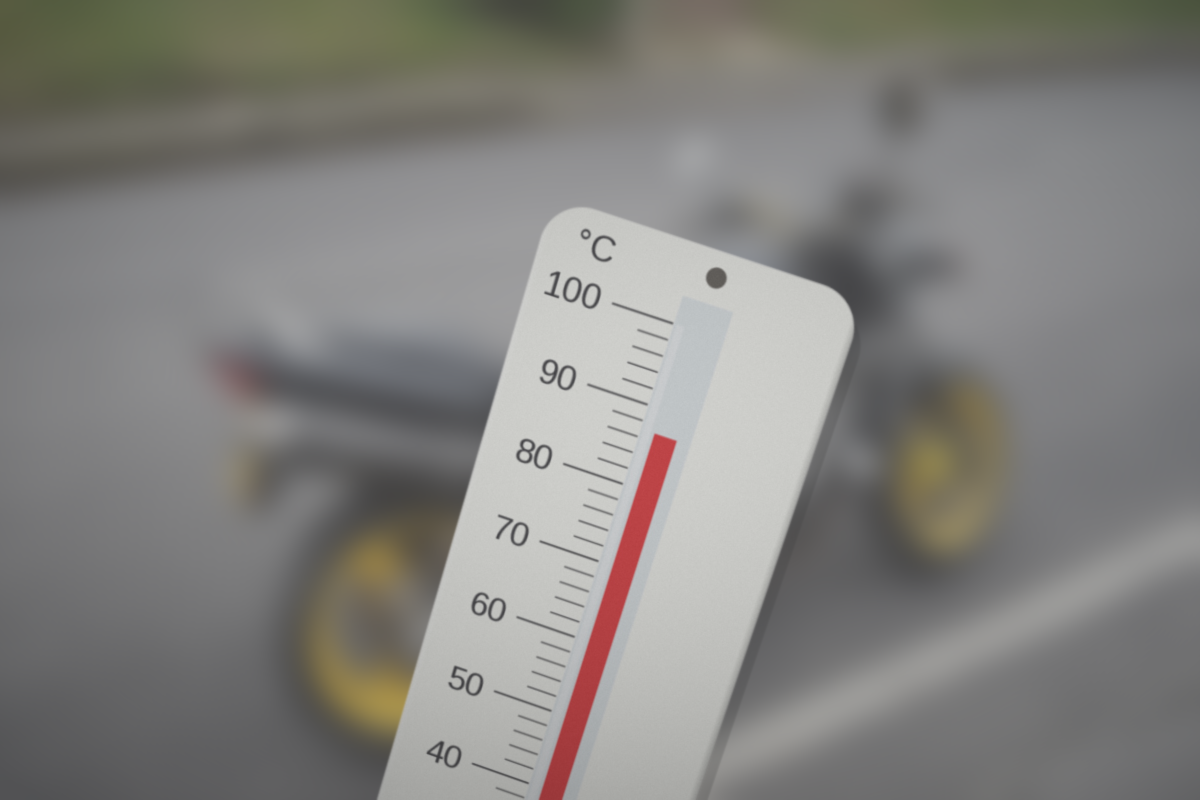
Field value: 87 °C
